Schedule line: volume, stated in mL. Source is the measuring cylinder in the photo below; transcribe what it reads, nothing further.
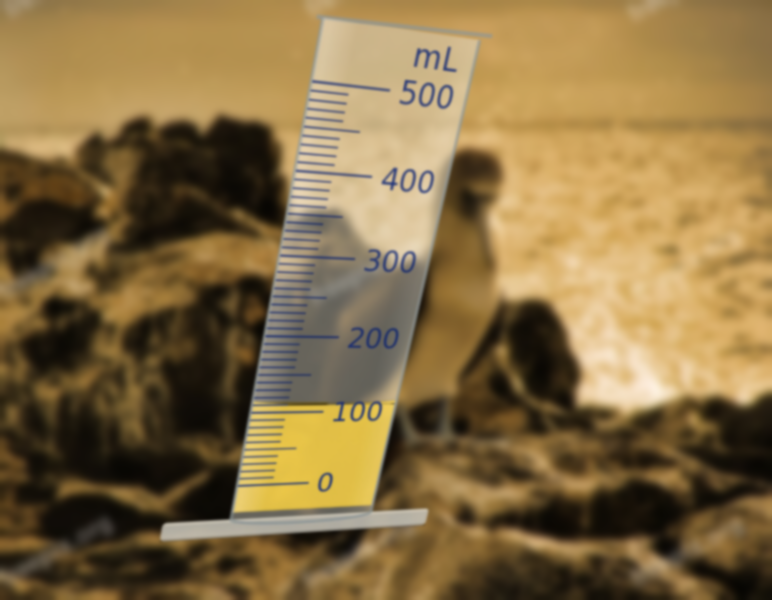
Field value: 110 mL
